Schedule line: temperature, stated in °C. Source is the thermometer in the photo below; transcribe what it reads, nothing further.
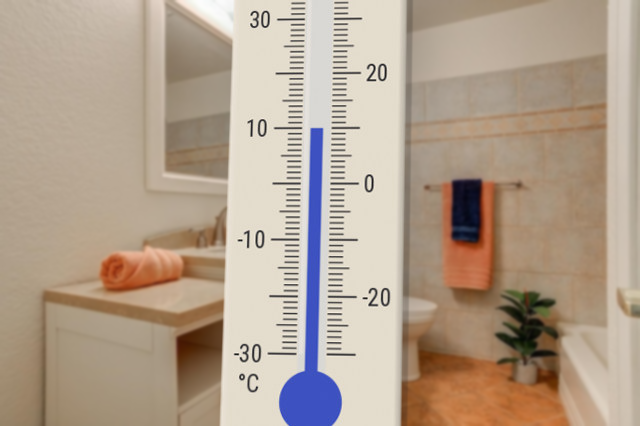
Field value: 10 °C
